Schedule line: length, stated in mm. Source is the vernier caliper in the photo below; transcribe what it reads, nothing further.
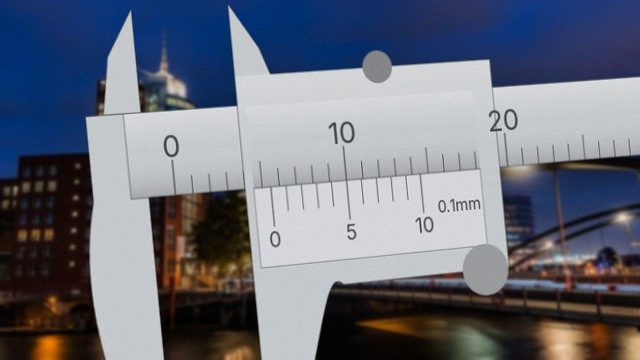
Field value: 5.5 mm
